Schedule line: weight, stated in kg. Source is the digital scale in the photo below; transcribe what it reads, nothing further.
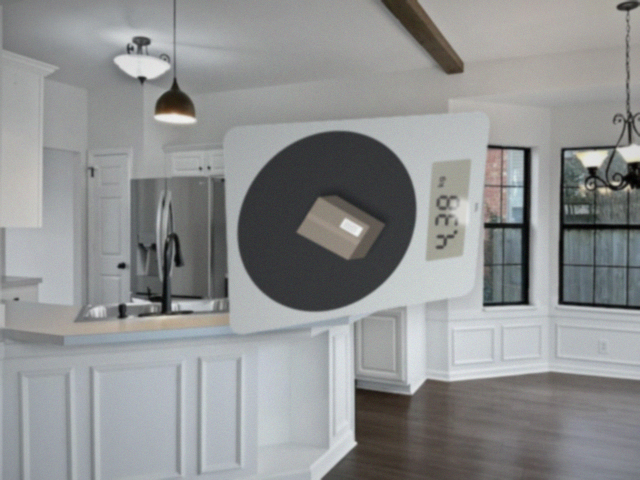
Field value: 4.38 kg
